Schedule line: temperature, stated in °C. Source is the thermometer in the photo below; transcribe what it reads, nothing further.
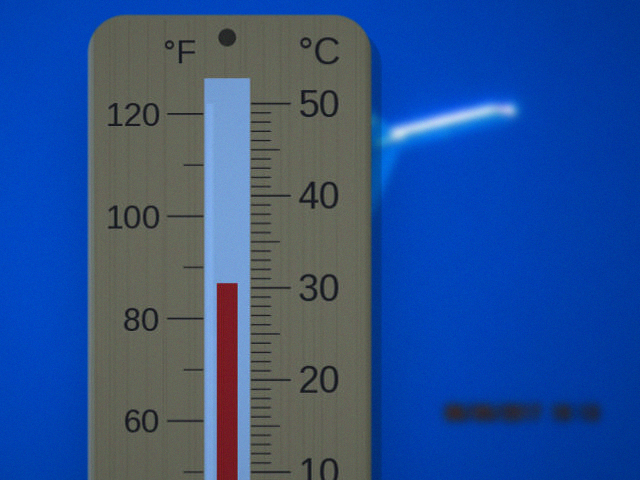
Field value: 30.5 °C
